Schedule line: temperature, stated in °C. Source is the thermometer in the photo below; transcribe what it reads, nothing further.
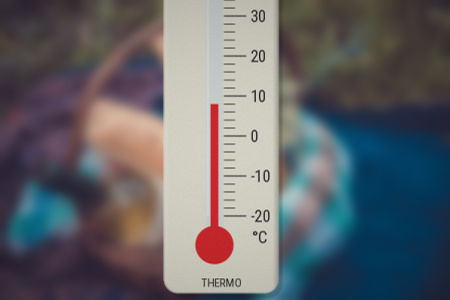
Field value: 8 °C
